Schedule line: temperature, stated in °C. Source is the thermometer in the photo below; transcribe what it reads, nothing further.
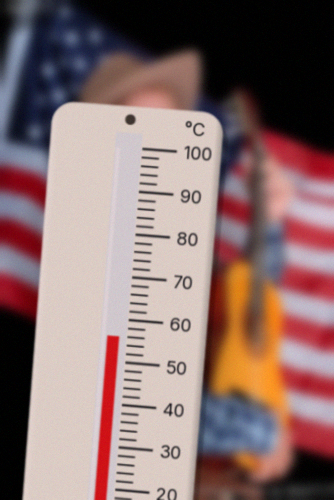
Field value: 56 °C
